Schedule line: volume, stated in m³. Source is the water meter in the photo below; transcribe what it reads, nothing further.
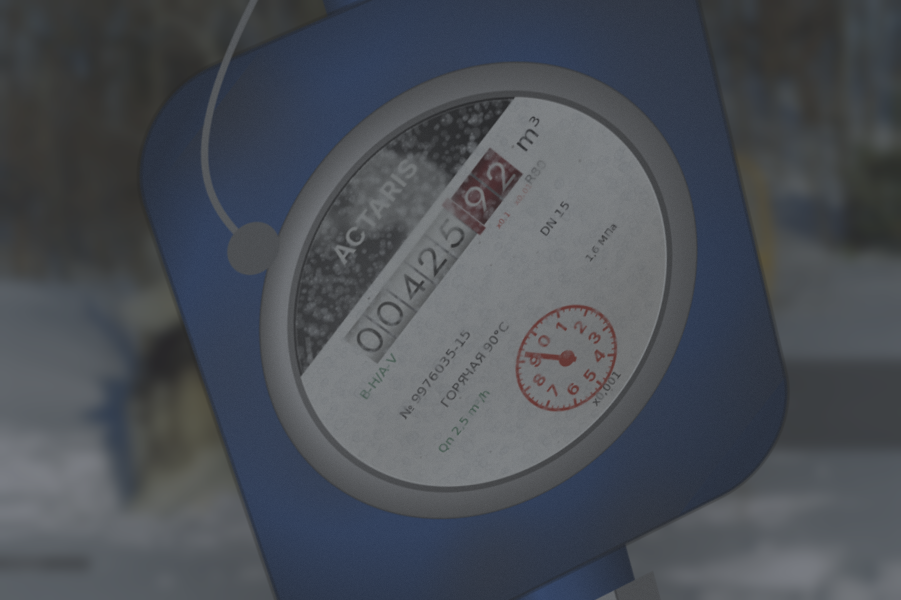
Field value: 425.919 m³
